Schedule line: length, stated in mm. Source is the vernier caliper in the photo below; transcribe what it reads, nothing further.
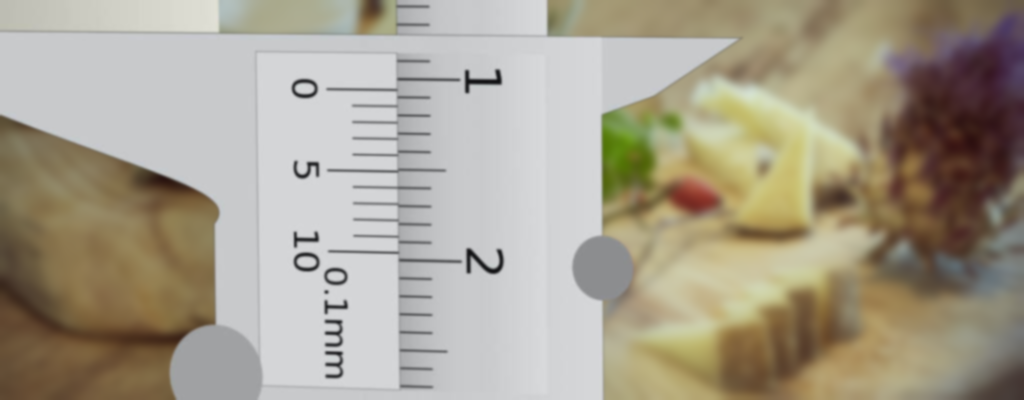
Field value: 10.6 mm
